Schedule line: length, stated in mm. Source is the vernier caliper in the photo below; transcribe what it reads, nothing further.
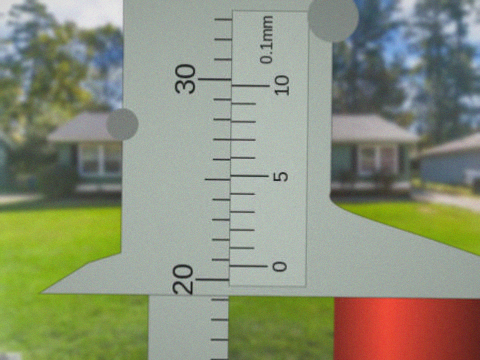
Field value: 20.7 mm
